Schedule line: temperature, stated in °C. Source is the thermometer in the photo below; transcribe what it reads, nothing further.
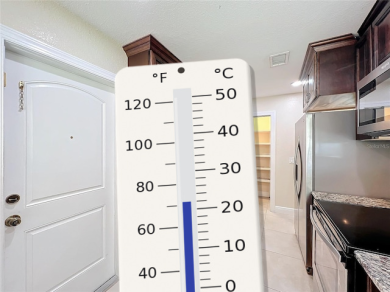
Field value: 22 °C
